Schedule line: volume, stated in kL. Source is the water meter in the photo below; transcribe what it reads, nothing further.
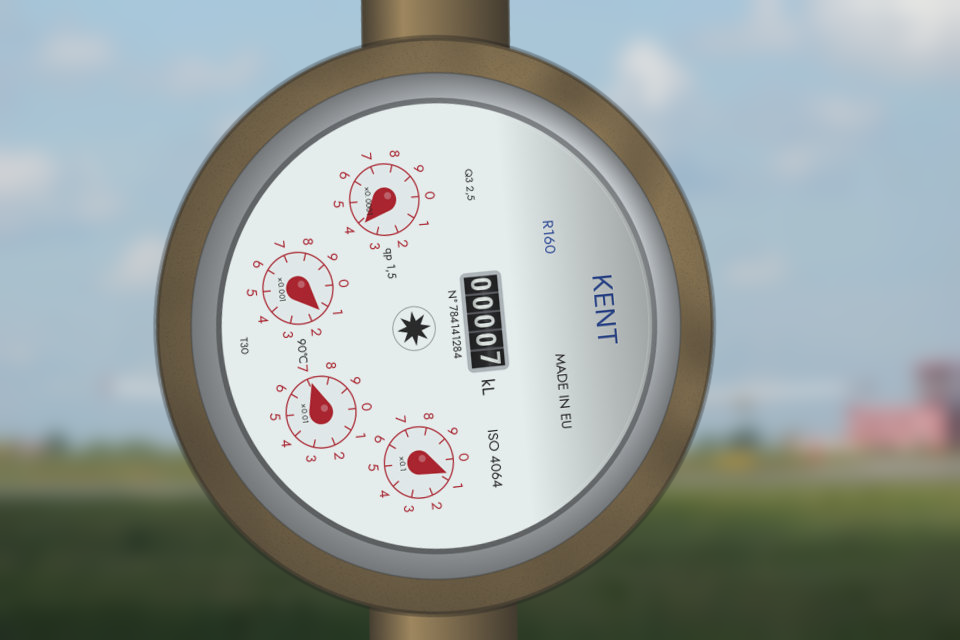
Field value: 7.0713 kL
